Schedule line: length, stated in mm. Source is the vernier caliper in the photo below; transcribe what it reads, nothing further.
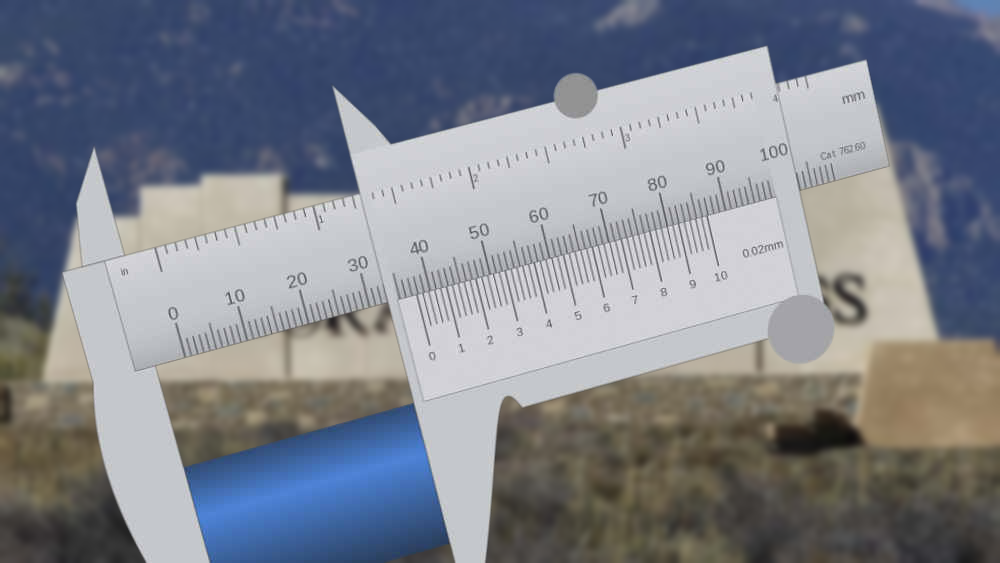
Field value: 37.8 mm
